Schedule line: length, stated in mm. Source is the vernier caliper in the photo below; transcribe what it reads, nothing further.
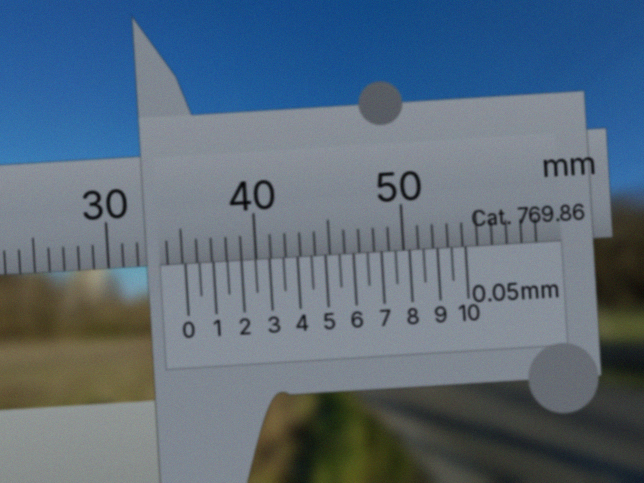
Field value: 35.2 mm
